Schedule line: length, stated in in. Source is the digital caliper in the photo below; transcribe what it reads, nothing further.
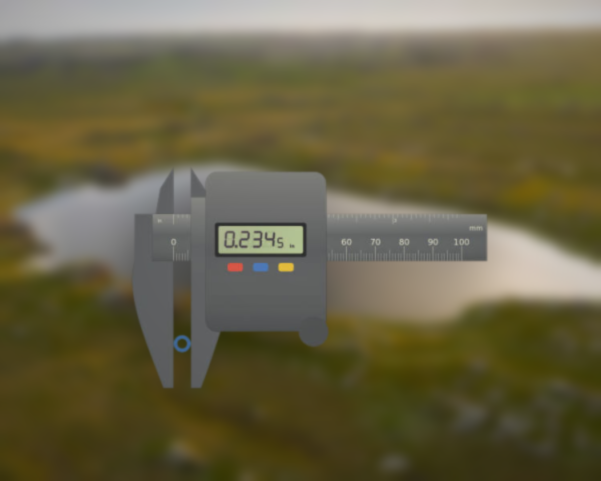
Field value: 0.2345 in
